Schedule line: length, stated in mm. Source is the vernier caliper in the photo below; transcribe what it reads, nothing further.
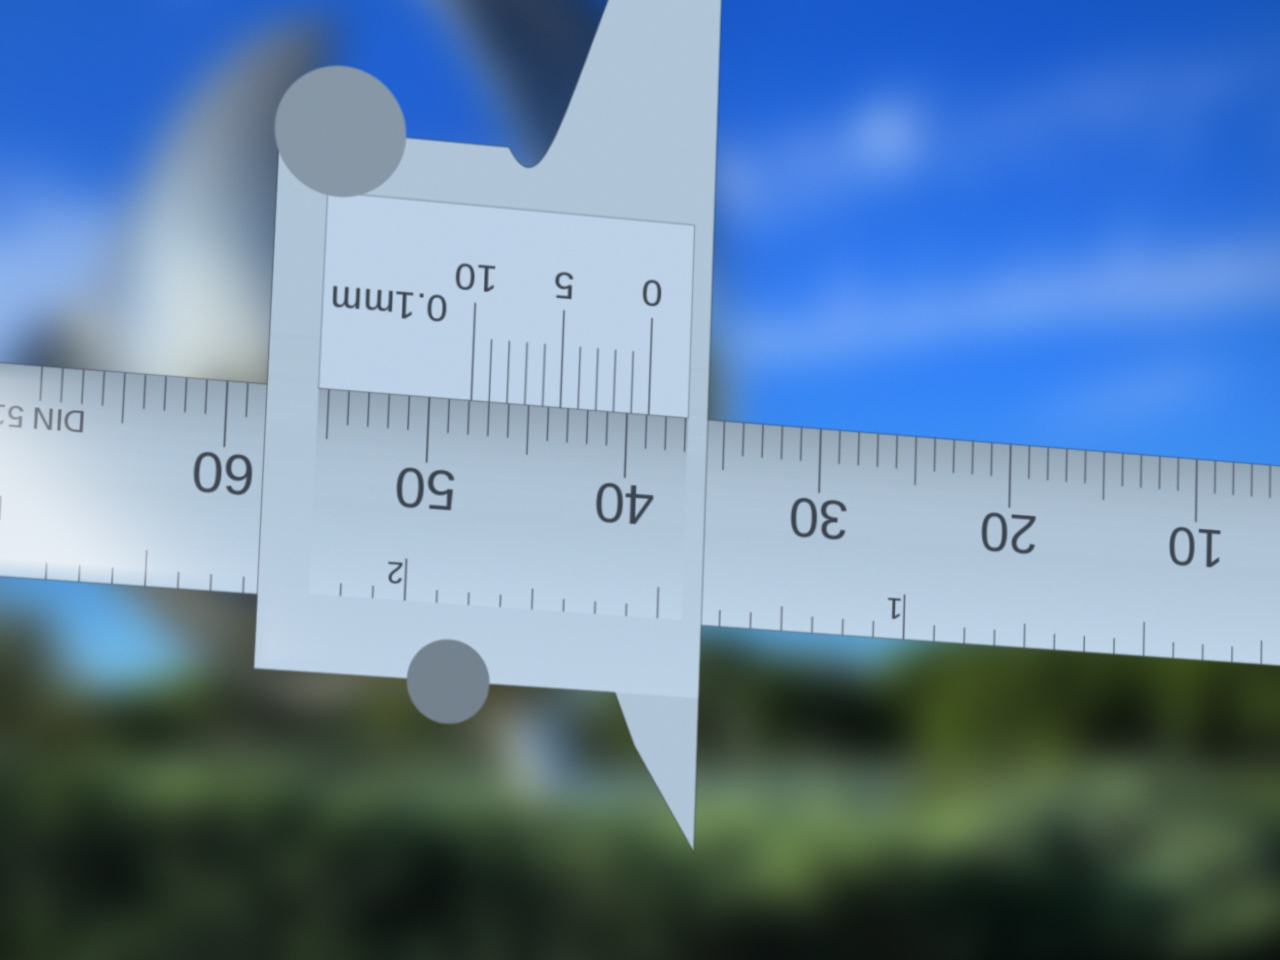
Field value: 38.9 mm
